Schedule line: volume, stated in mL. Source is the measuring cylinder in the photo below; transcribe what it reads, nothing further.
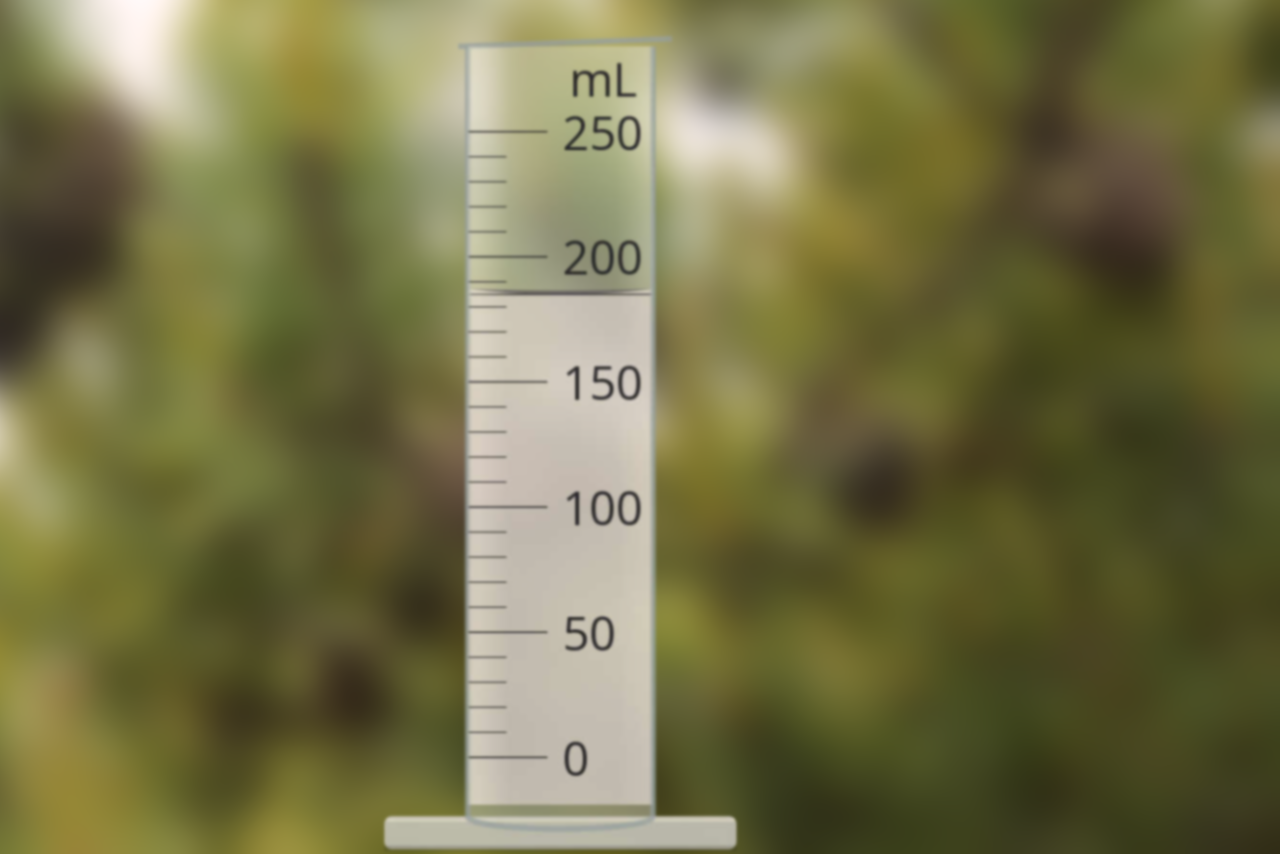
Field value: 185 mL
